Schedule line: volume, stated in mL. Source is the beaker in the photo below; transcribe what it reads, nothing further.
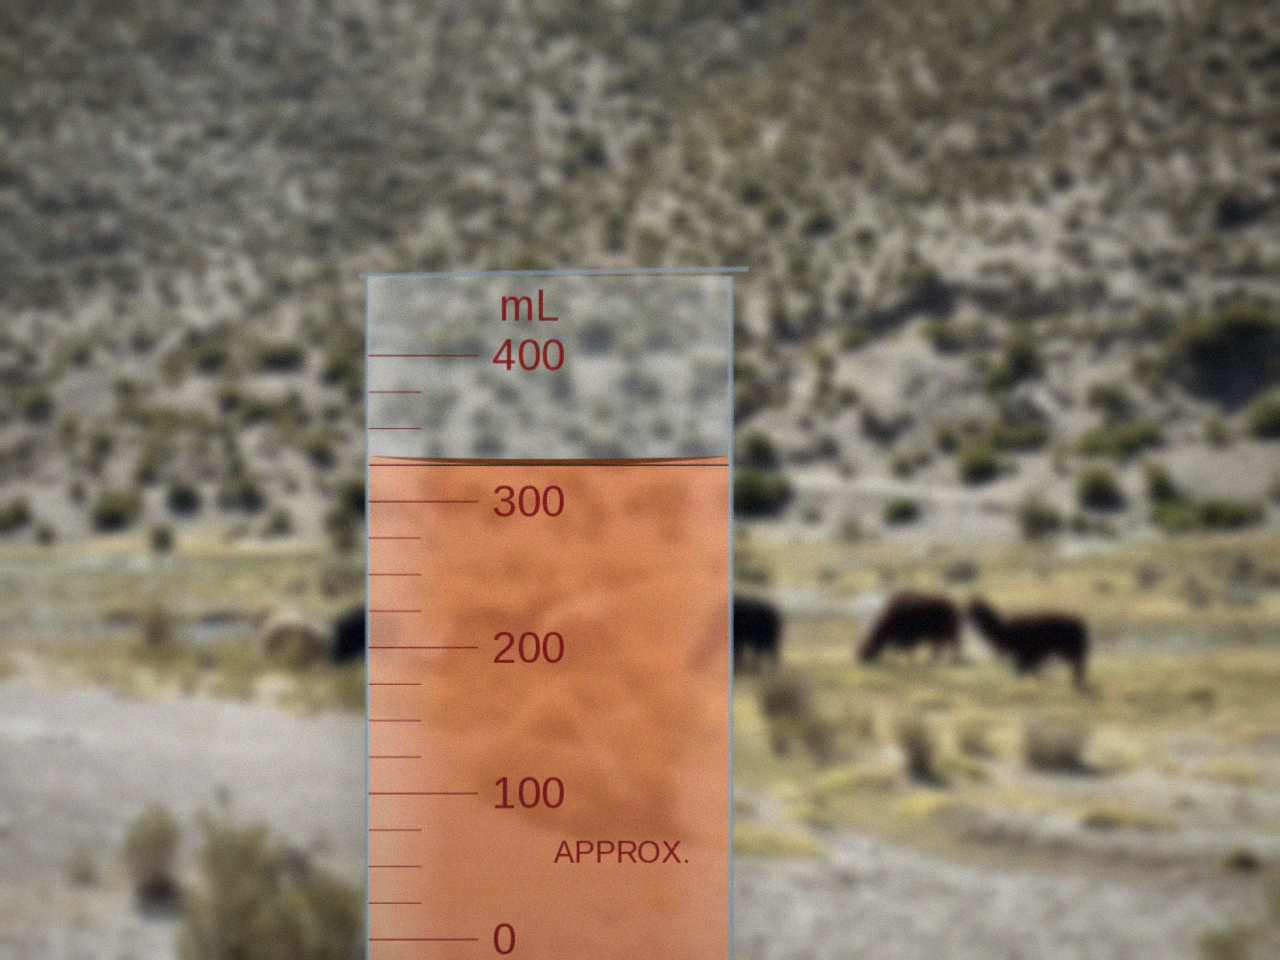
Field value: 325 mL
